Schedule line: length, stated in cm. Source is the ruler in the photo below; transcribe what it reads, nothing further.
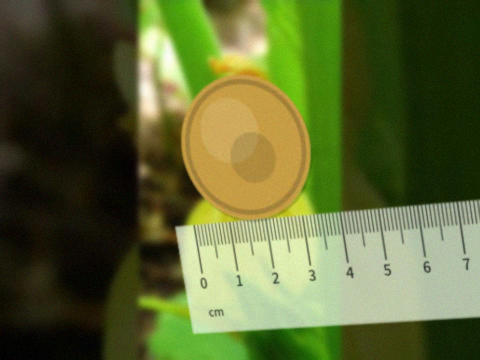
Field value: 3.5 cm
